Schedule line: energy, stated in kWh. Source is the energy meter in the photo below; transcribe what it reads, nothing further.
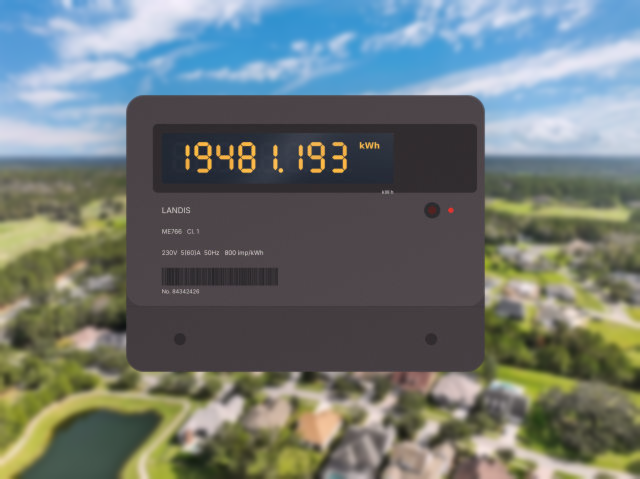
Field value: 19481.193 kWh
